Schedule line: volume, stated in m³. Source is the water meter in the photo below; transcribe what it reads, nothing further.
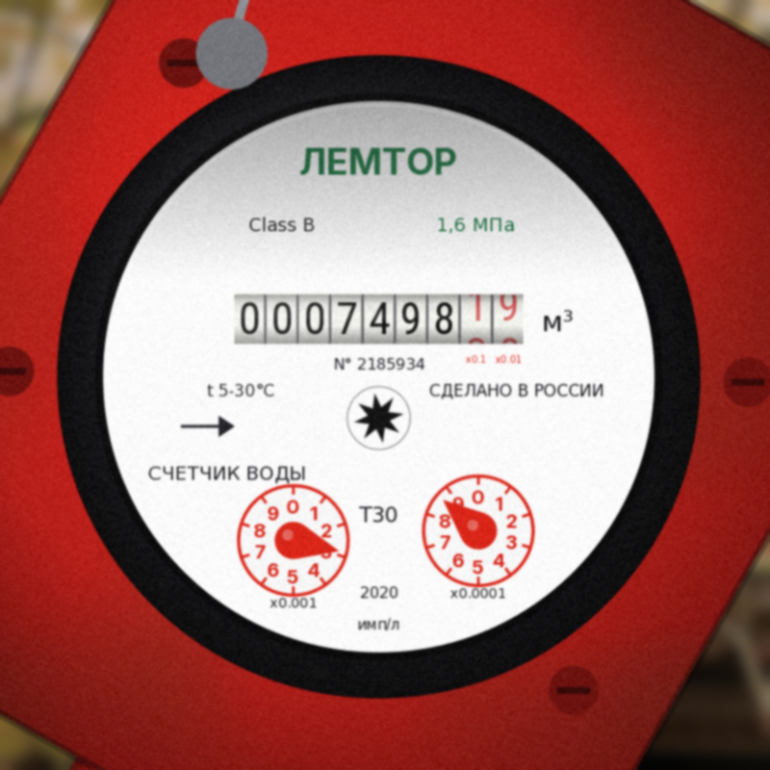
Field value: 7498.1928 m³
